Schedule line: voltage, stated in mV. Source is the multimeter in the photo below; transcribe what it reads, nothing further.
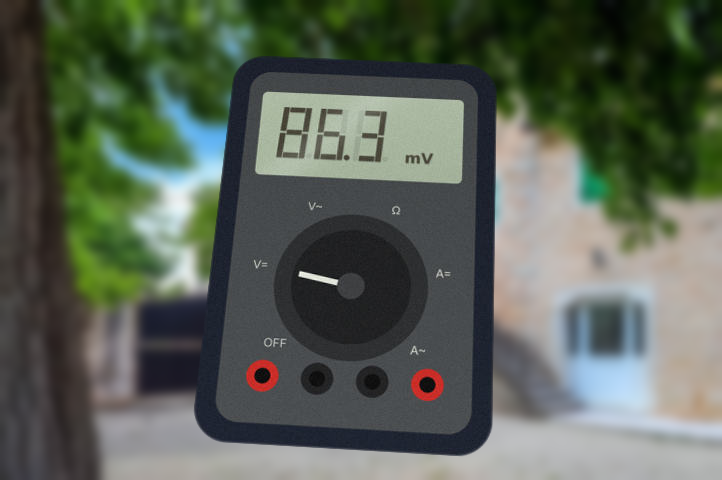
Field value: 86.3 mV
